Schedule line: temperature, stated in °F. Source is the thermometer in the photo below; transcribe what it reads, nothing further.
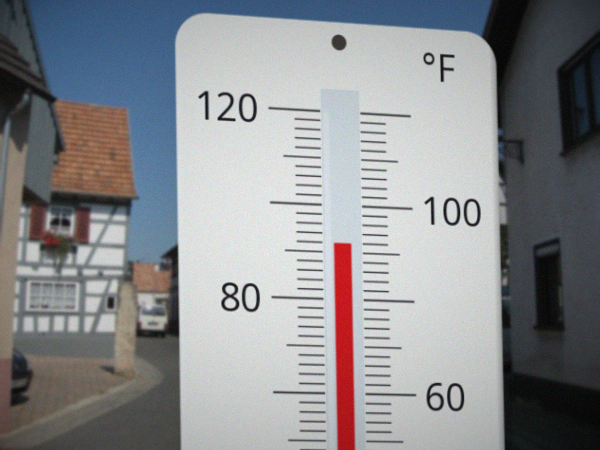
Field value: 92 °F
